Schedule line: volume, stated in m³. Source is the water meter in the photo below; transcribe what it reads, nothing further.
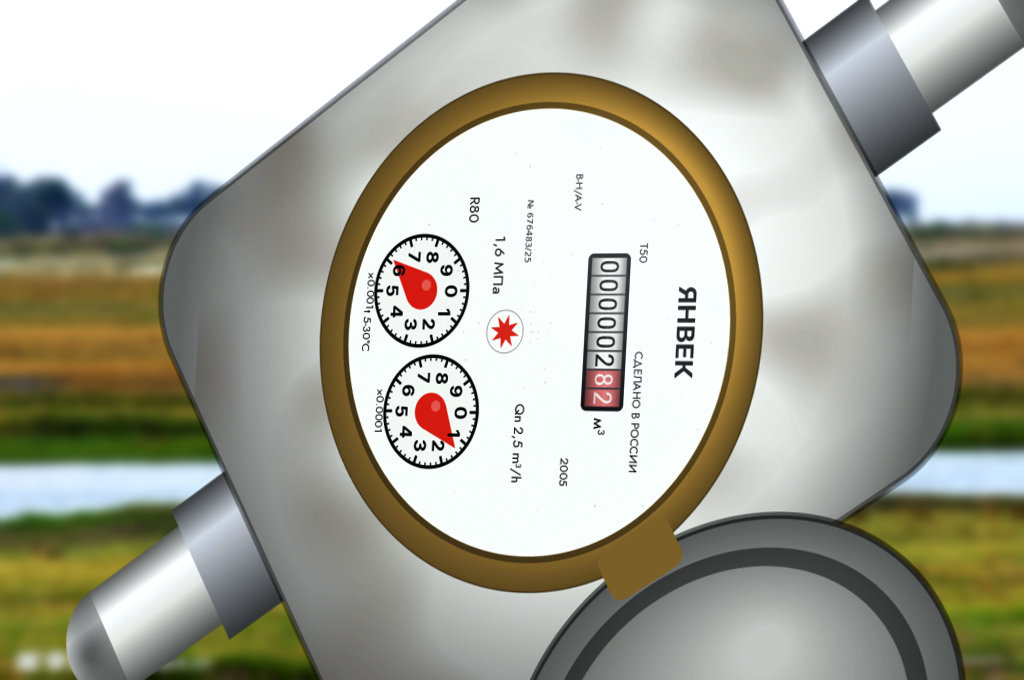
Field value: 2.8261 m³
